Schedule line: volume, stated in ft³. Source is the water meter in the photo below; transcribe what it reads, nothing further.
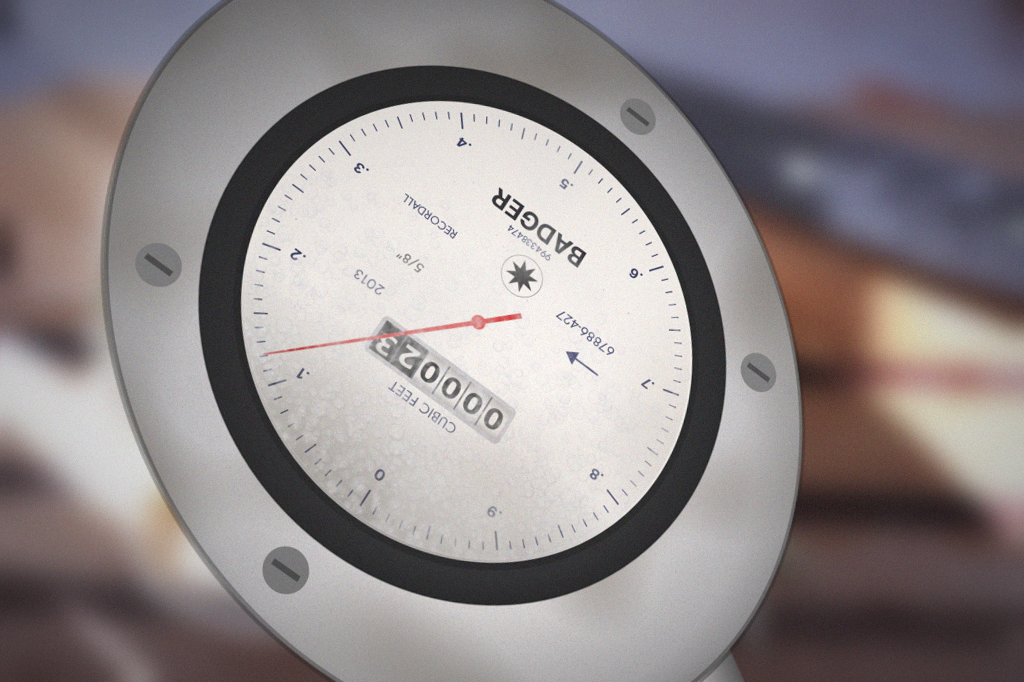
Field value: 23.12 ft³
